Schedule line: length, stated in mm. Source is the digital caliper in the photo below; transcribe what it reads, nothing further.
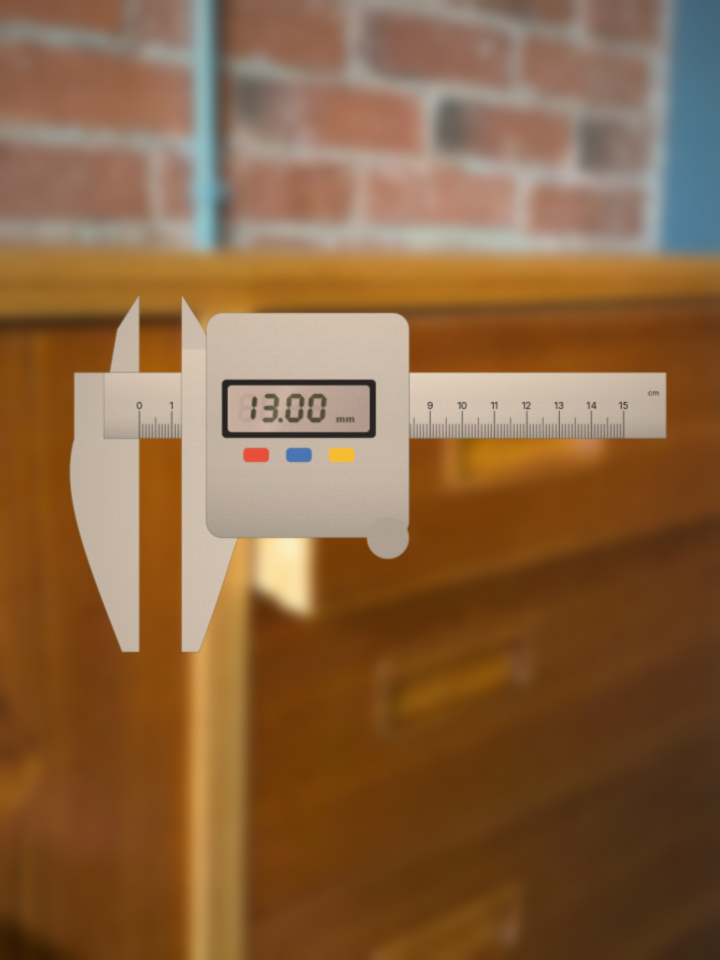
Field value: 13.00 mm
